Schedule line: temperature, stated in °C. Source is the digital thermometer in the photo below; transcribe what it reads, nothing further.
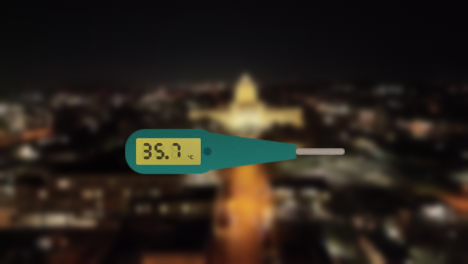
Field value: 35.7 °C
